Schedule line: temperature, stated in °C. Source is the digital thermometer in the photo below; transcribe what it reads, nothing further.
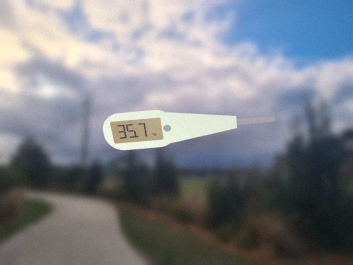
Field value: 35.7 °C
